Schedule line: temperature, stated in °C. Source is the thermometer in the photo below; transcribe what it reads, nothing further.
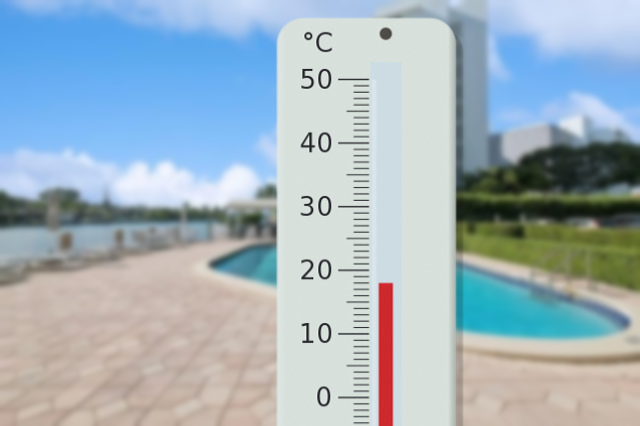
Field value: 18 °C
